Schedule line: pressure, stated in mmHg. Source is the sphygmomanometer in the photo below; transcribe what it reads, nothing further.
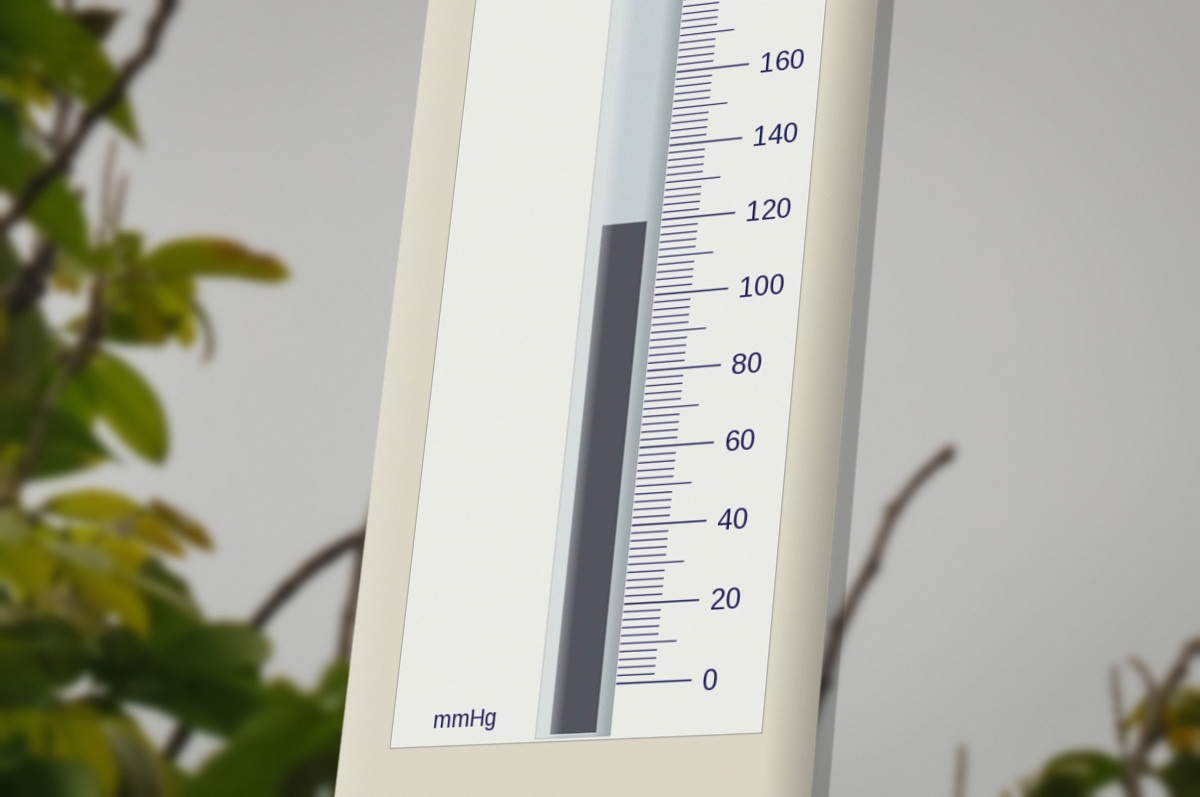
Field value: 120 mmHg
